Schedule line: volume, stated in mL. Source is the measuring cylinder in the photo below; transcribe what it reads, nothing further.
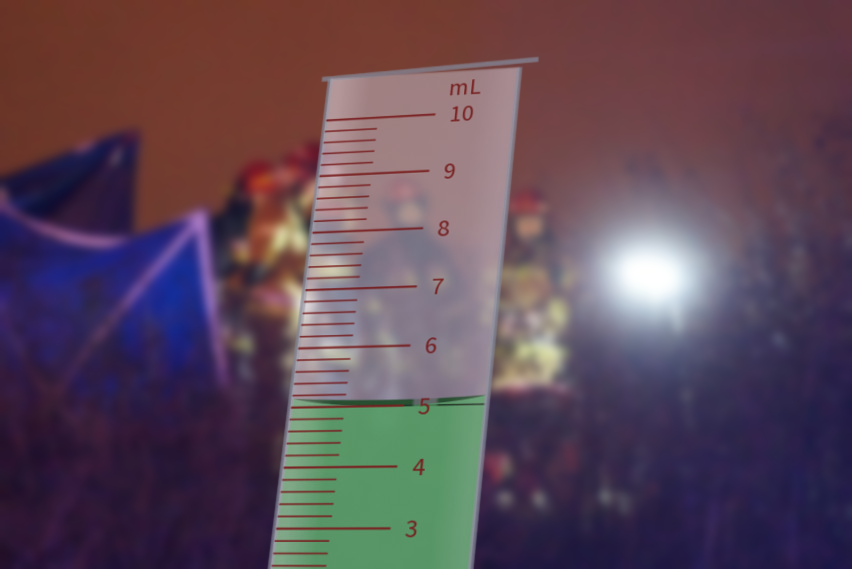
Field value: 5 mL
